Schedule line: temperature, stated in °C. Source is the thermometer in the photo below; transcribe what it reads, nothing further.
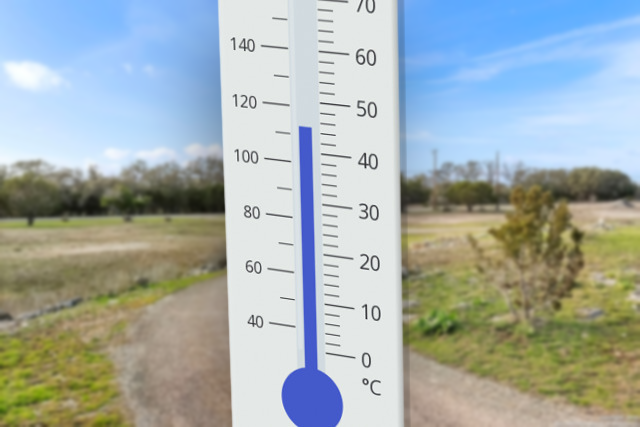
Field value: 45 °C
